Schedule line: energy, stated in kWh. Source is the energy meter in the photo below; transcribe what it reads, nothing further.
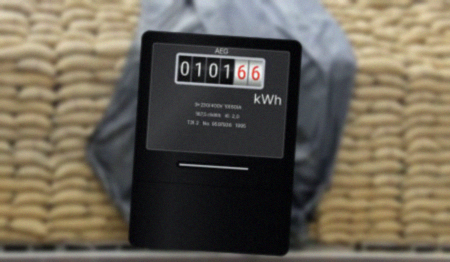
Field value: 101.66 kWh
